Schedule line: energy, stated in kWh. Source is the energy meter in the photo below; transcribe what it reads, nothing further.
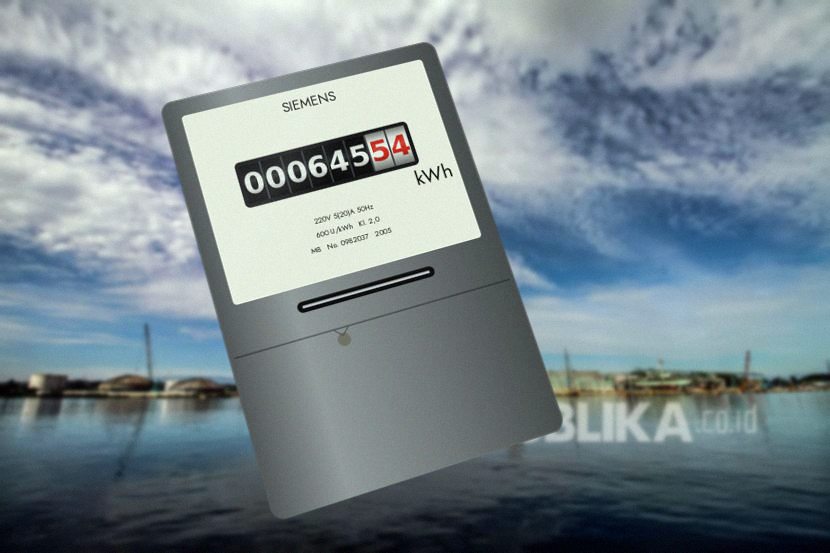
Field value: 645.54 kWh
